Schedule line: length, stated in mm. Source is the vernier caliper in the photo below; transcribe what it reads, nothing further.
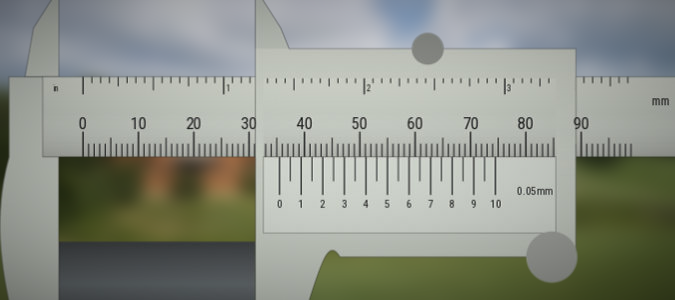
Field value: 35.5 mm
